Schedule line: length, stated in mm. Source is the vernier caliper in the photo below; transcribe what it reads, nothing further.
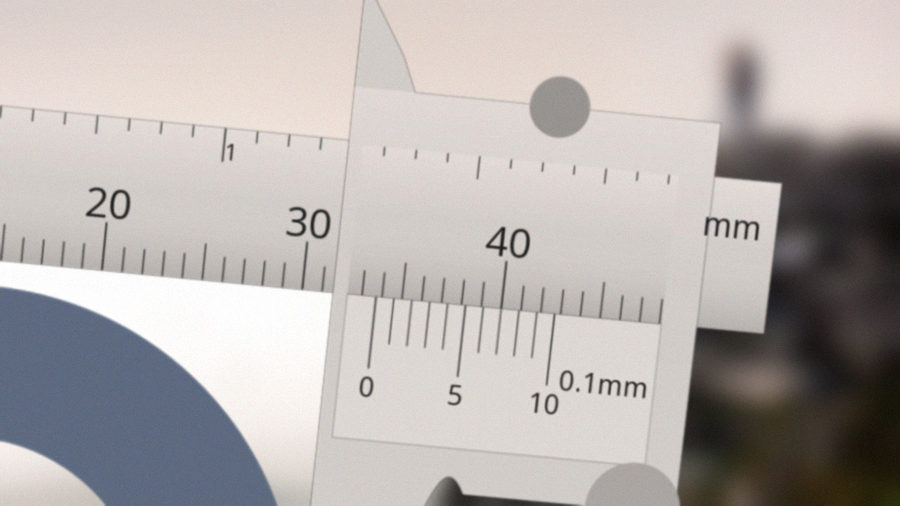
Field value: 33.7 mm
